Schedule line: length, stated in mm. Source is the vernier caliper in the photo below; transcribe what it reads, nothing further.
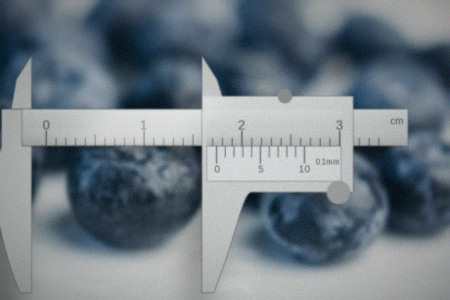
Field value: 17.4 mm
